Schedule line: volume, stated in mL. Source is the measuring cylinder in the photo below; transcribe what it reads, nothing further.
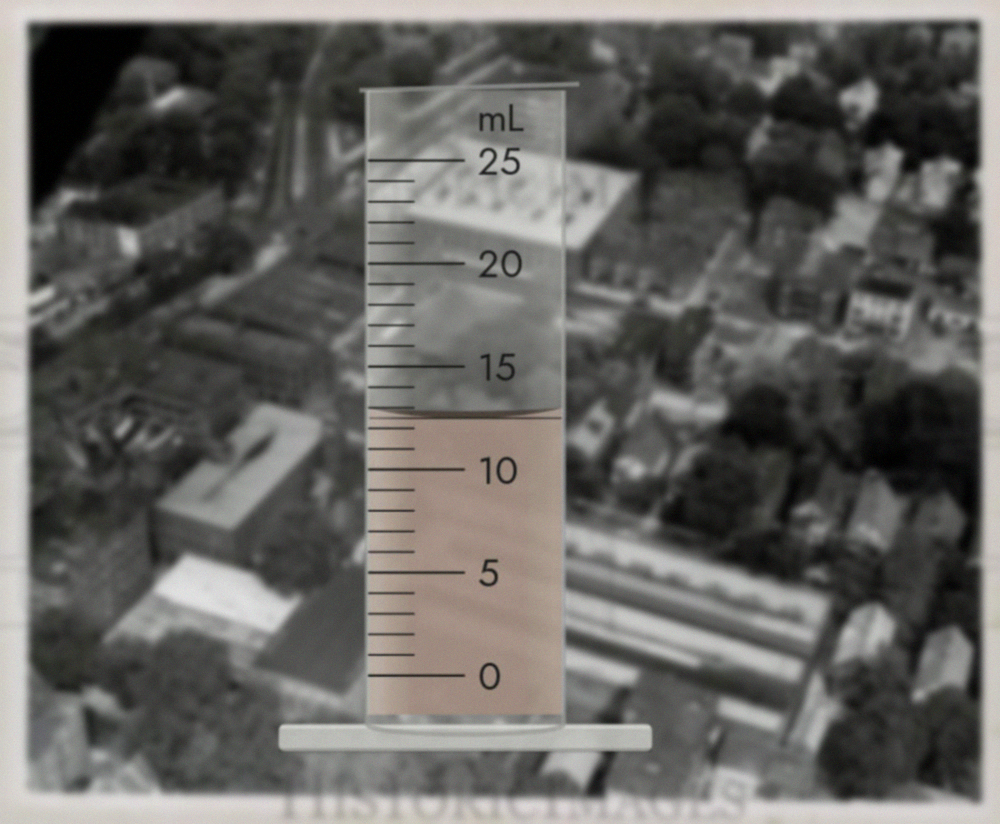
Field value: 12.5 mL
